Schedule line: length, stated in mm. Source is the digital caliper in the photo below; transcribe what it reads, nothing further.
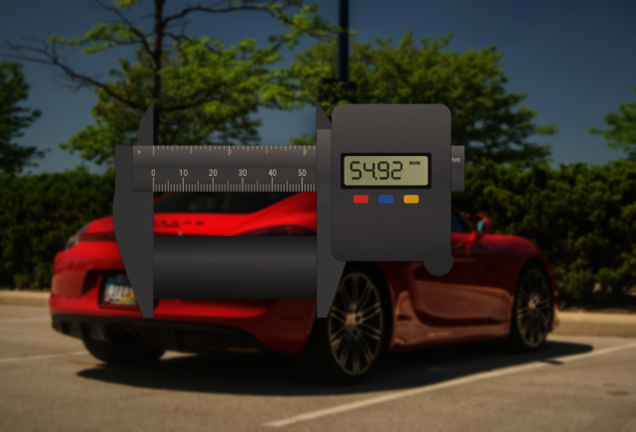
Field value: 54.92 mm
